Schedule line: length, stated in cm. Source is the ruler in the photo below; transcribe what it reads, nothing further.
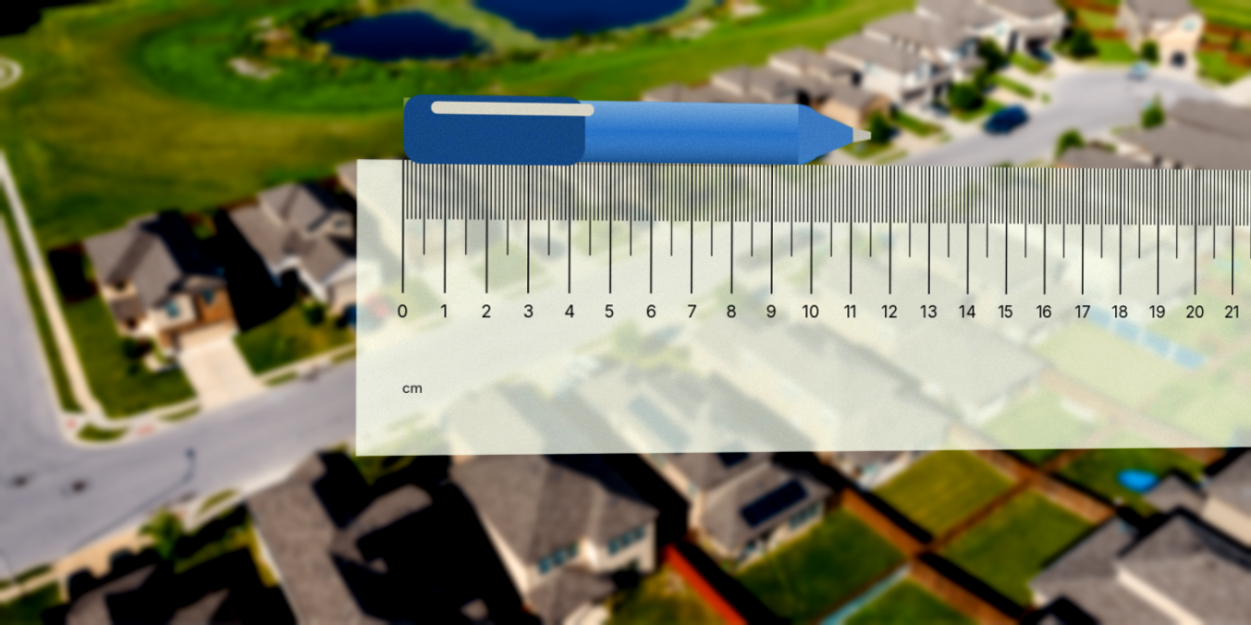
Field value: 11.5 cm
